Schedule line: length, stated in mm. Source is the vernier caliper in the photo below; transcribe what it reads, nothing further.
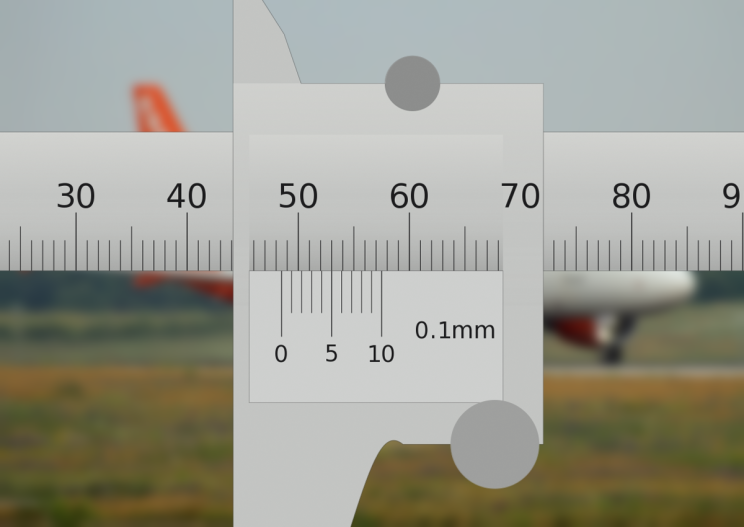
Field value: 48.5 mm
